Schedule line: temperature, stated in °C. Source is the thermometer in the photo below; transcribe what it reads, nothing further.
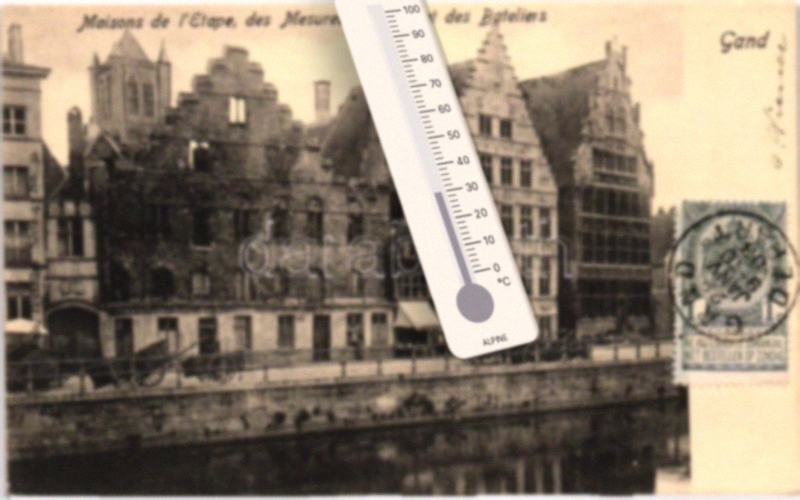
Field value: 30 °C
